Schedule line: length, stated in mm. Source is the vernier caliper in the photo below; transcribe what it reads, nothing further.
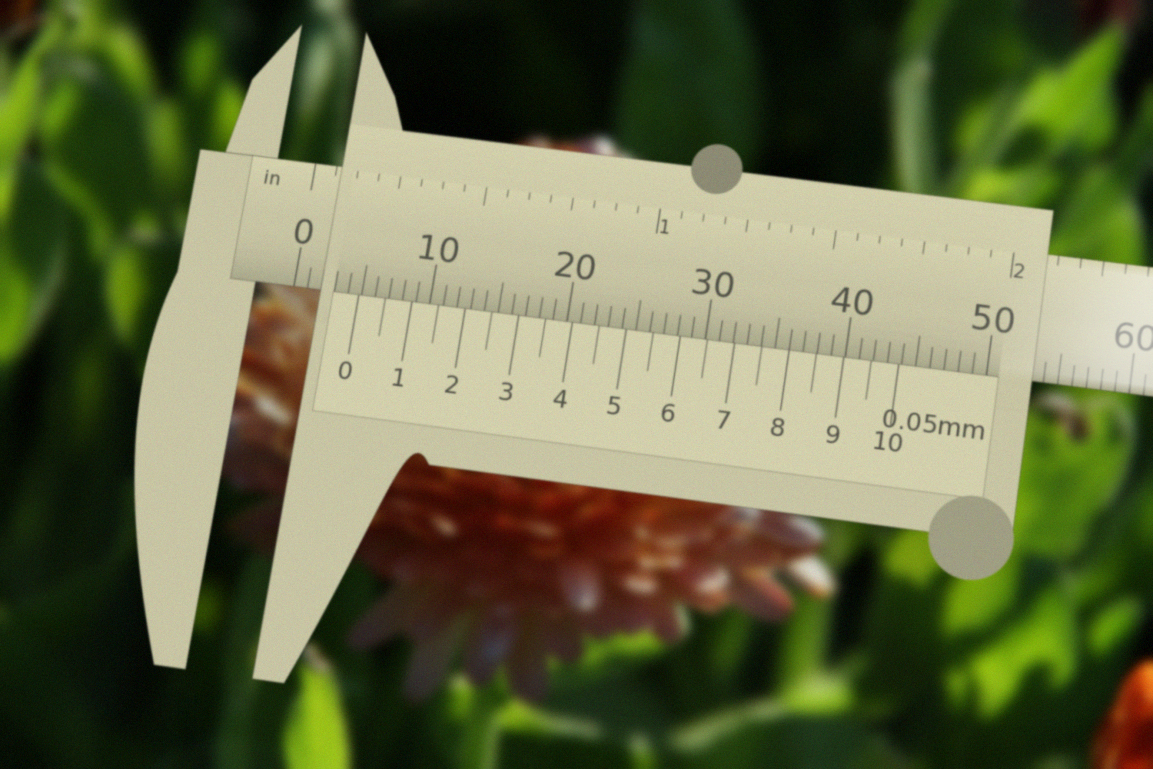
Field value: 4.8 mm
